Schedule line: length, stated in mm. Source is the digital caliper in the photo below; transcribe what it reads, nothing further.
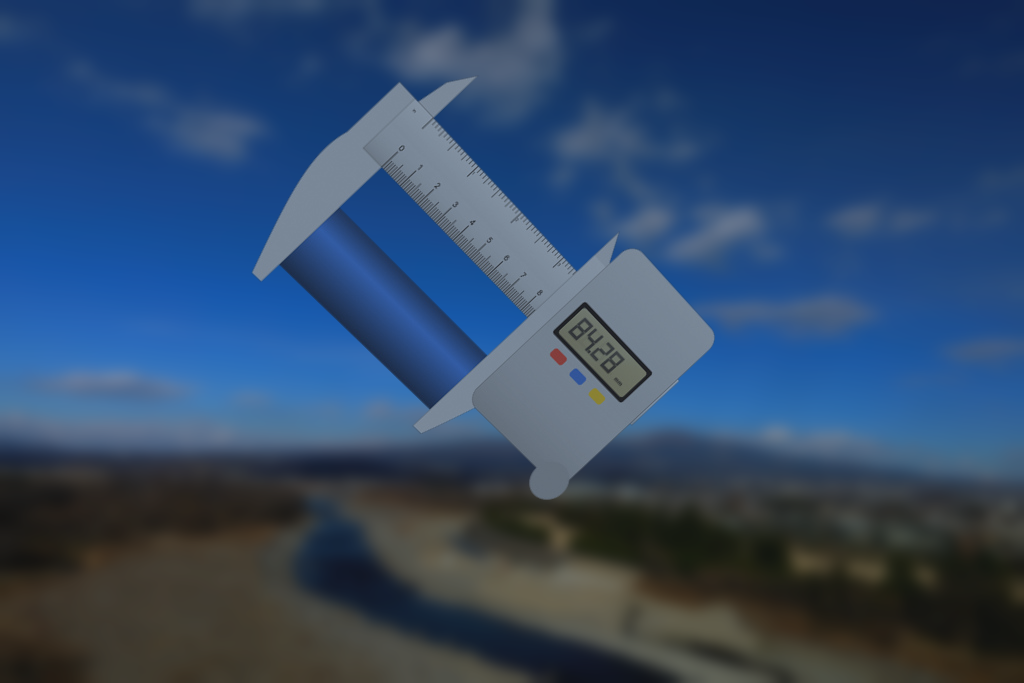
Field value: 84.28 mm
